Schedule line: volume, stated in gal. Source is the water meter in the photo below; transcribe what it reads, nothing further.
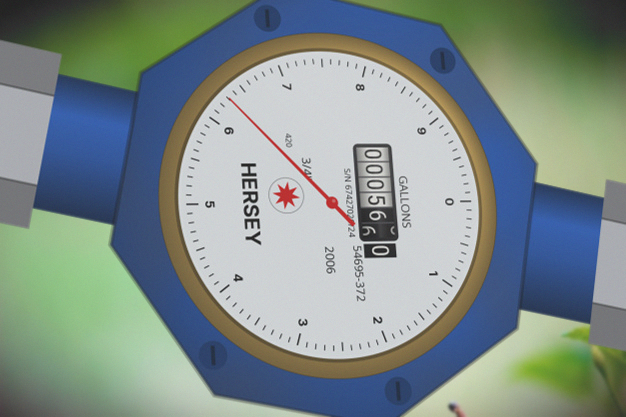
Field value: 5656.3 gal
